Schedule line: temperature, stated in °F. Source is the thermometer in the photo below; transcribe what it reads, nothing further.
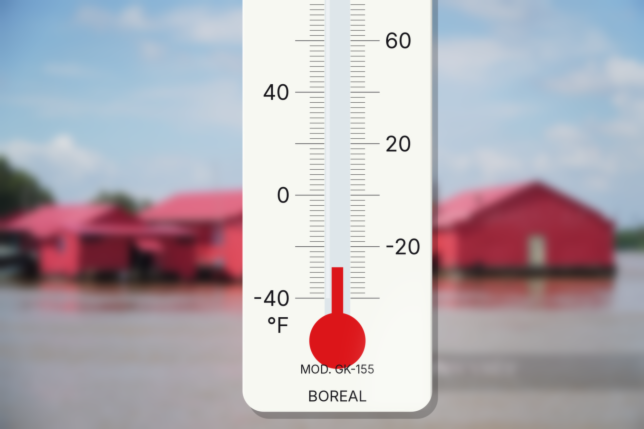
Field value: -28 °F
